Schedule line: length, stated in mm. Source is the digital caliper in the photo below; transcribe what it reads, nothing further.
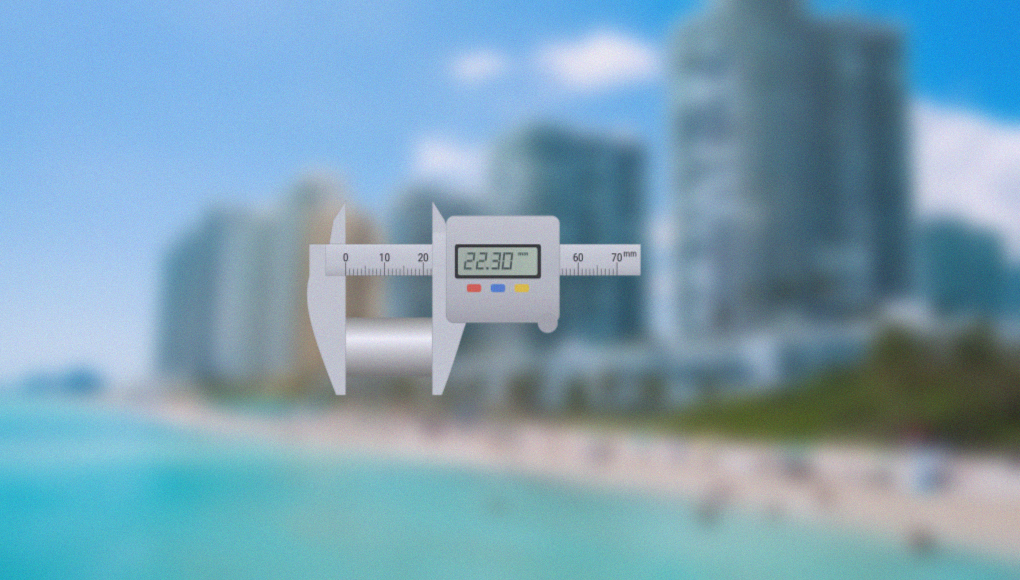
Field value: 22.30 mm
